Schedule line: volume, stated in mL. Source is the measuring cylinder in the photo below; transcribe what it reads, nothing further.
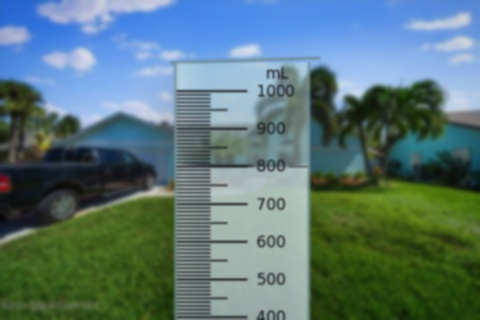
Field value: 800 mL
